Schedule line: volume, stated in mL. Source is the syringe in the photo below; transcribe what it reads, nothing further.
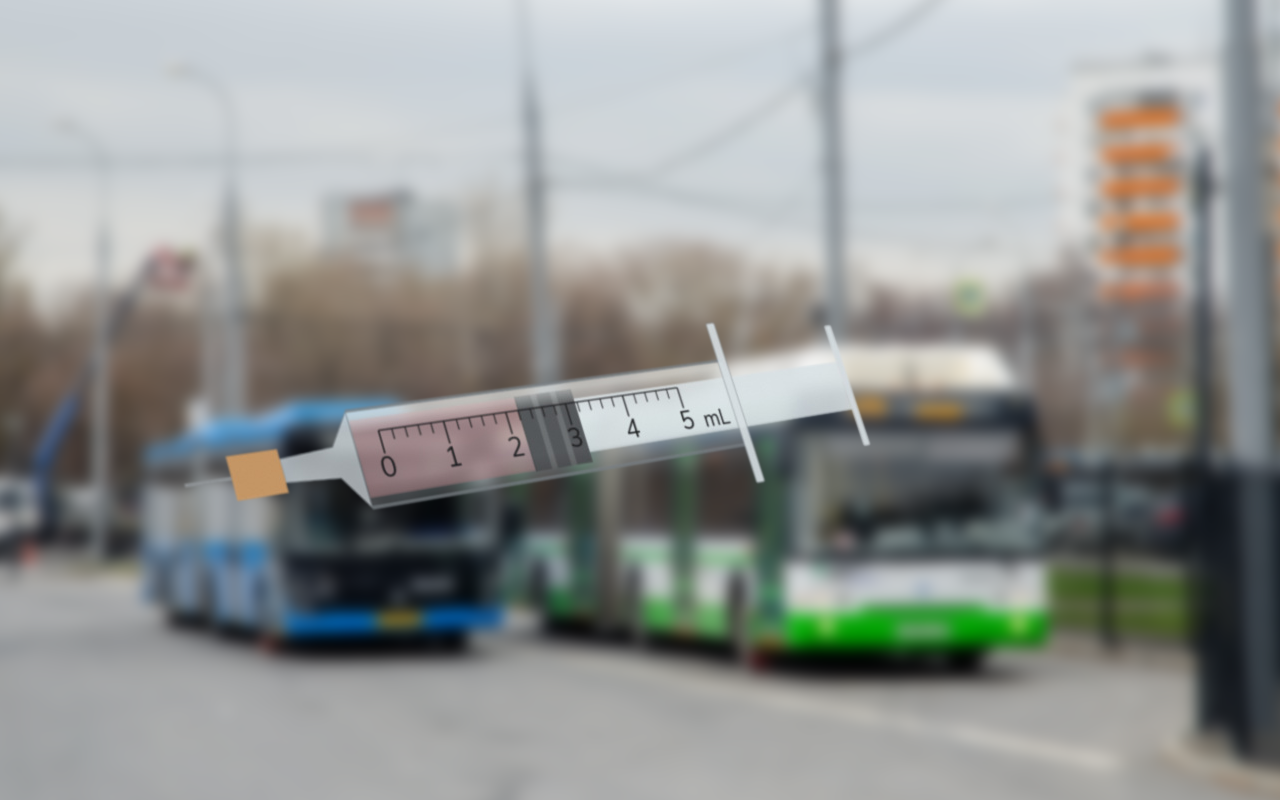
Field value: 2.2 mL
